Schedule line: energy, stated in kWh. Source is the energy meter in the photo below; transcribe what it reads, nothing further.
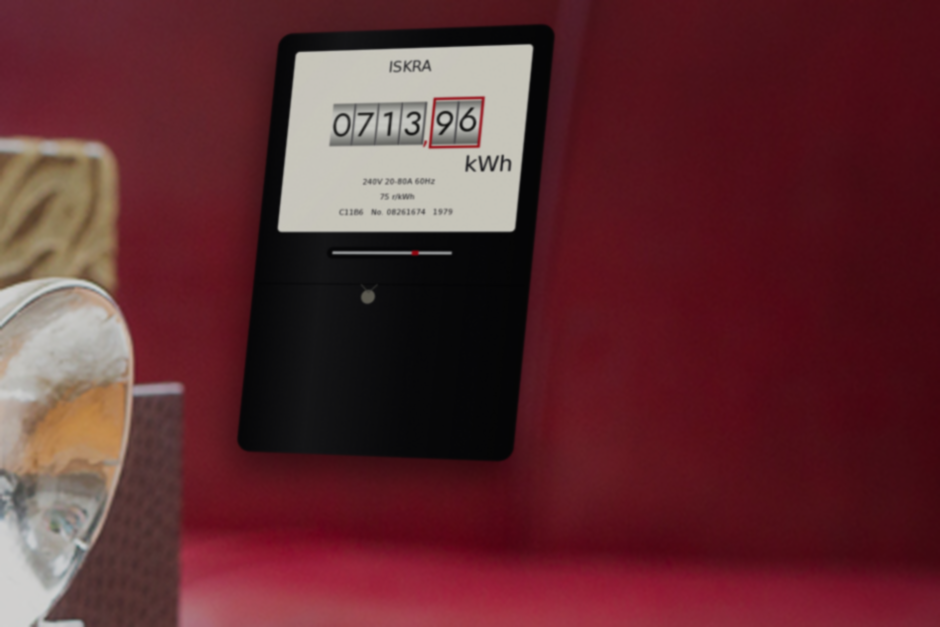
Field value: 713.96 kWh
